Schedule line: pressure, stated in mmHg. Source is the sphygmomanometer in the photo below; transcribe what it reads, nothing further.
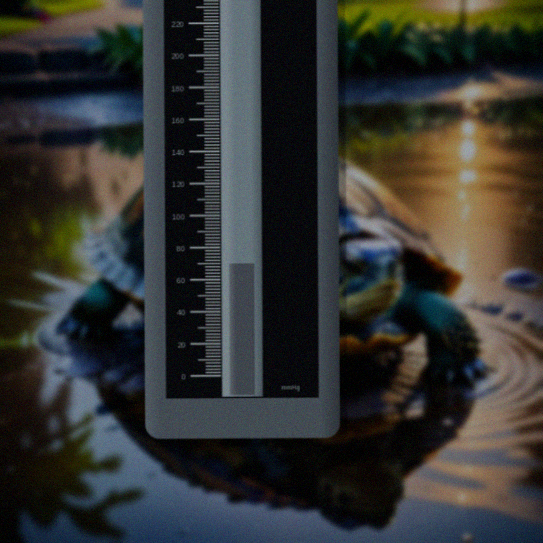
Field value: 70 mmHg
